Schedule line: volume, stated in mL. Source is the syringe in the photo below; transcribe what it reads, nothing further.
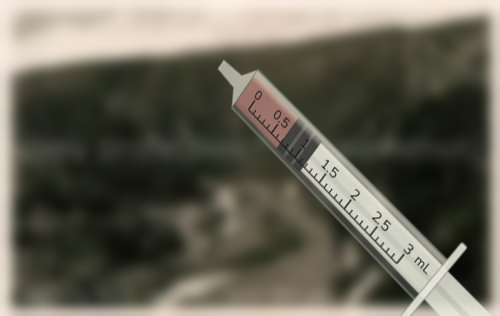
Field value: 0.7 mL
